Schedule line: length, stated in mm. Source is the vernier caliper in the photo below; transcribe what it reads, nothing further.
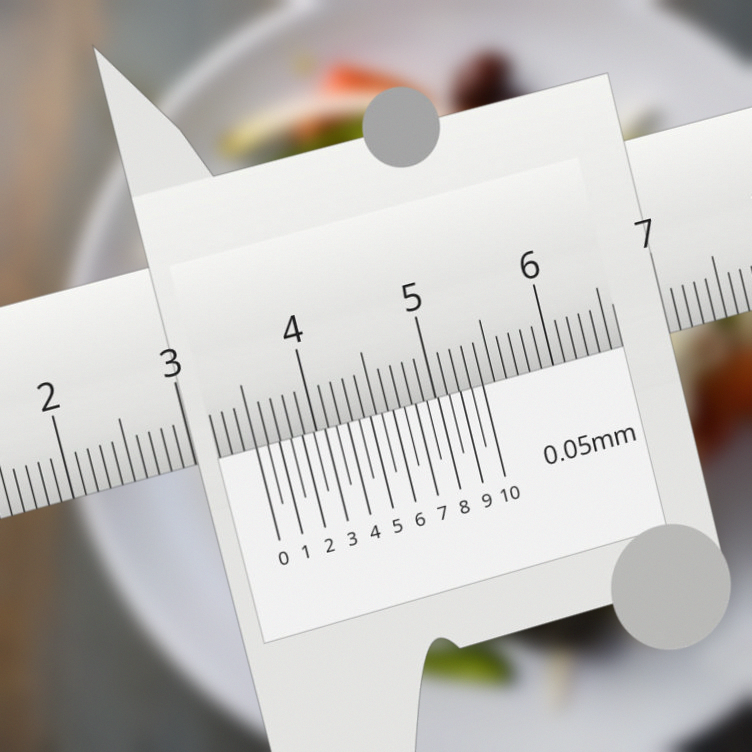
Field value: 35.0 mm
